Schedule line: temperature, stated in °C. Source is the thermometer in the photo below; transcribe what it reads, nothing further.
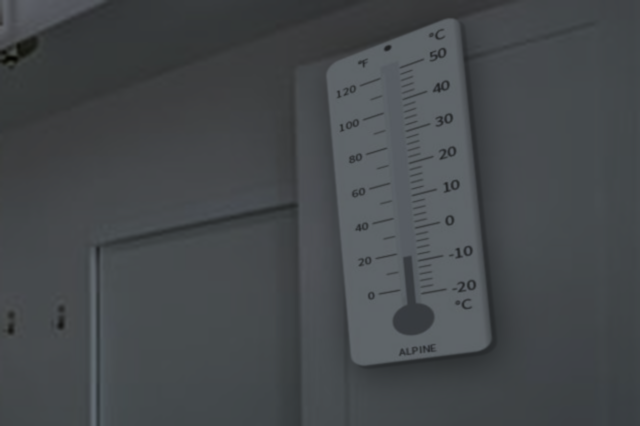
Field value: -8 °C
